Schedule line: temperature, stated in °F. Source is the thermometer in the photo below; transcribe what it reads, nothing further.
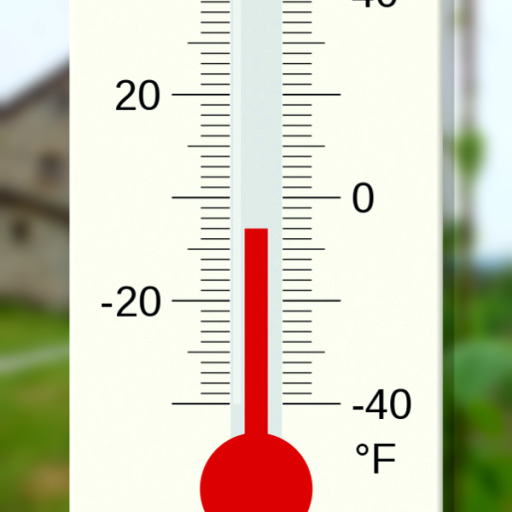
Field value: -6 °F
